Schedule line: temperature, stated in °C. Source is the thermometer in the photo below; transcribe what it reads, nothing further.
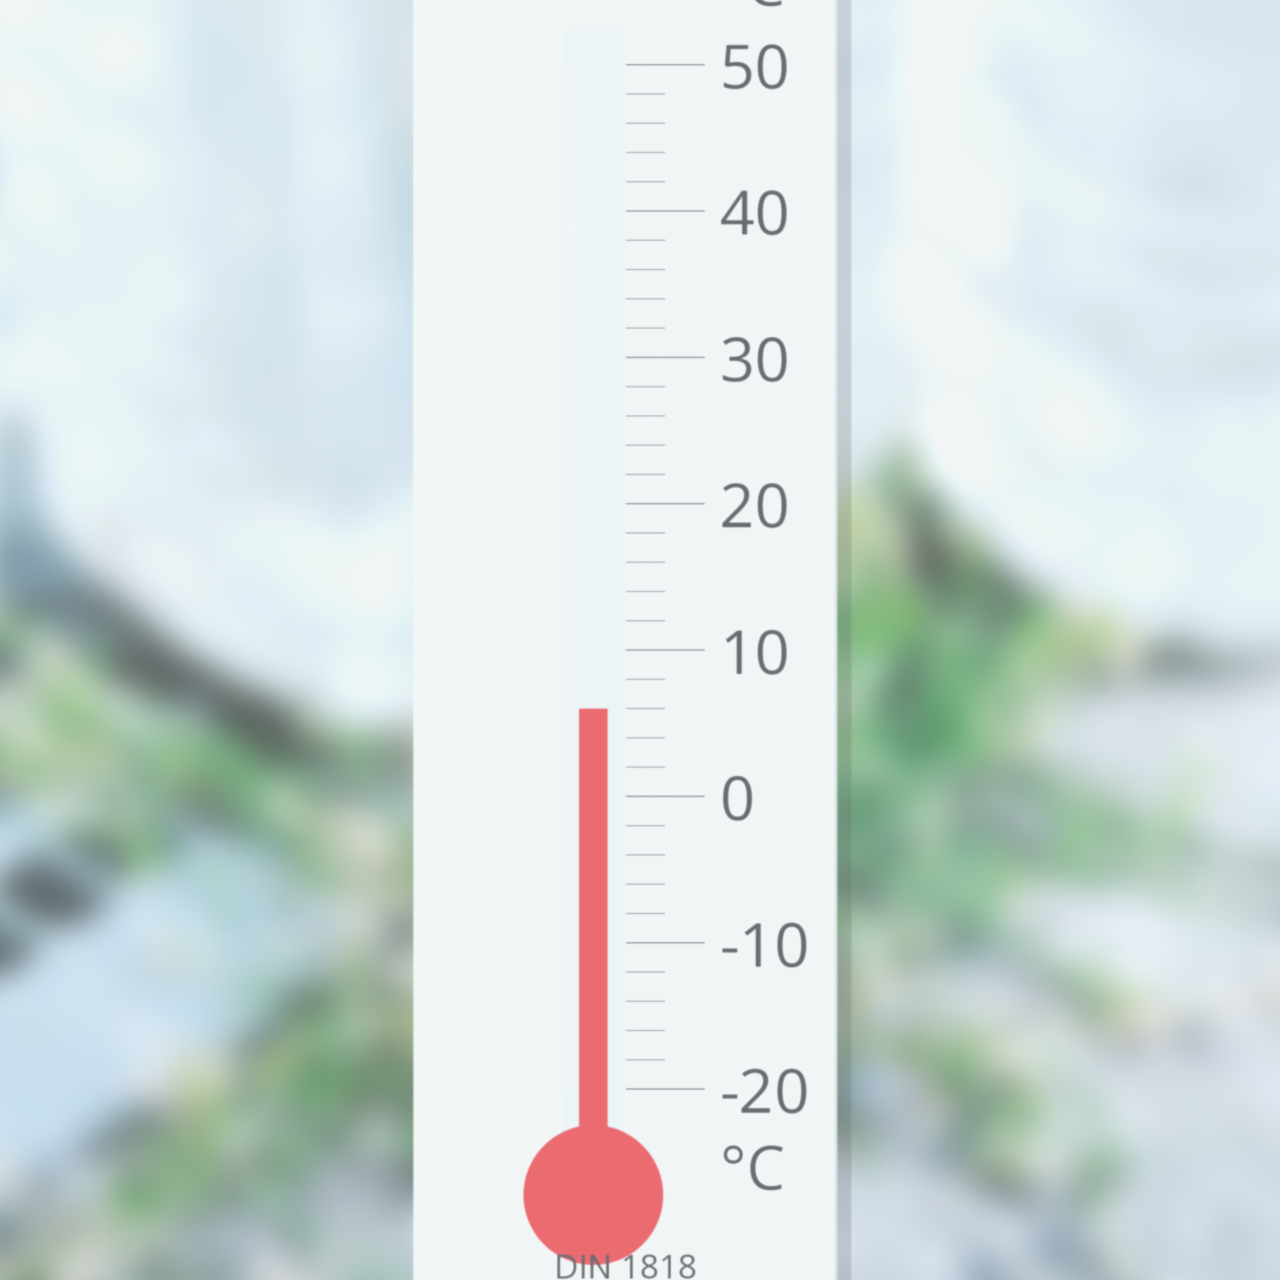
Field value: 6 °C
